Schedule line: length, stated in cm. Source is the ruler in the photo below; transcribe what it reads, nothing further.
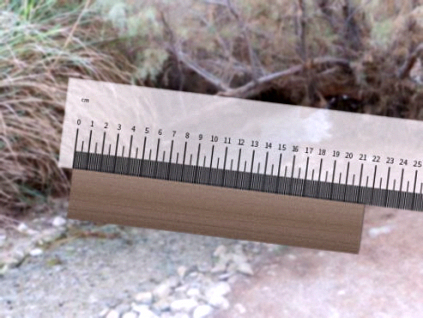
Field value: 21.5 cm
